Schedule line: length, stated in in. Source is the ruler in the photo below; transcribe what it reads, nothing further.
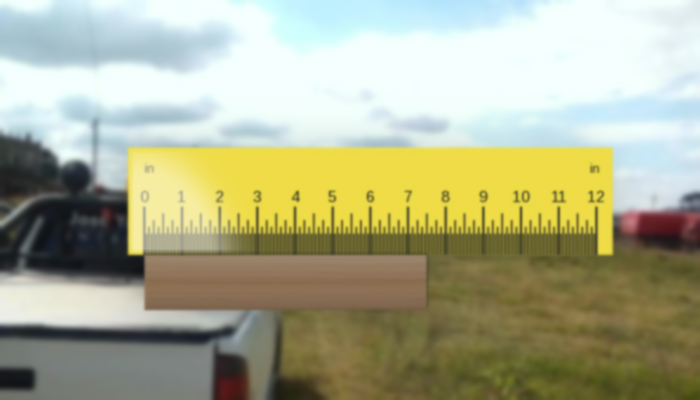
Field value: 7.5 in
